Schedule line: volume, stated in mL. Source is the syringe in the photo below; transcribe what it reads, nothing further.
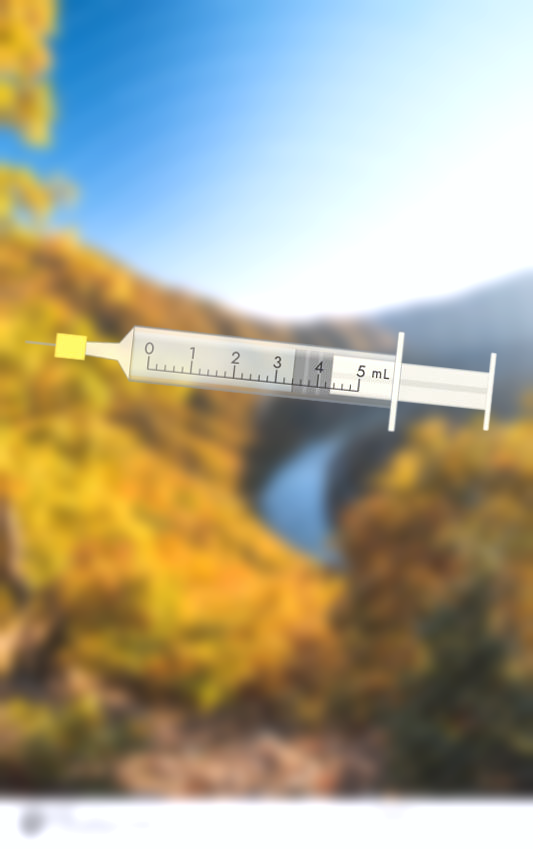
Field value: 3.4 mL
